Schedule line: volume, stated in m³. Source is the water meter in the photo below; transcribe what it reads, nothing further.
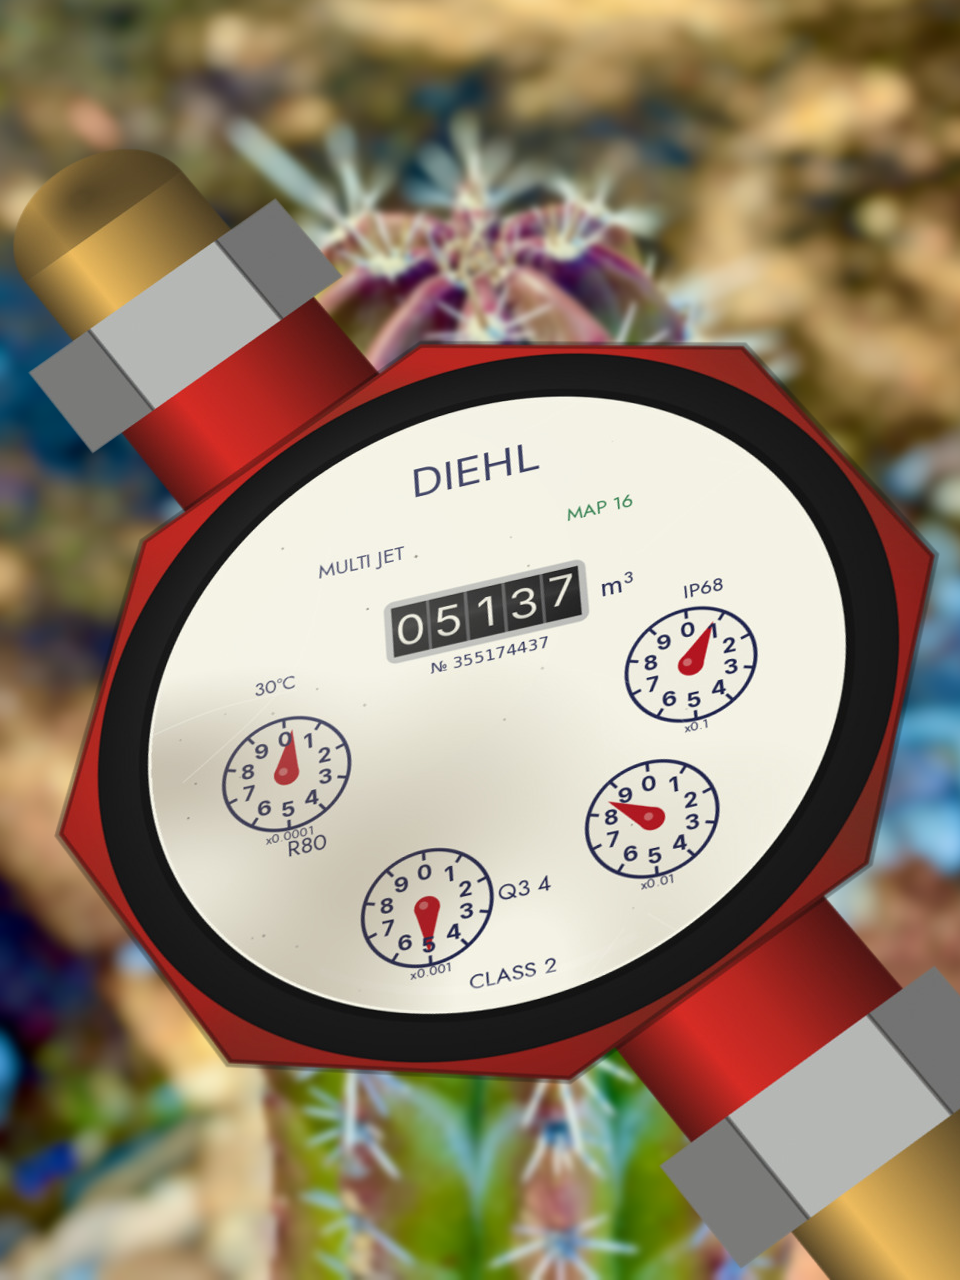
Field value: 5137.0850 m³
